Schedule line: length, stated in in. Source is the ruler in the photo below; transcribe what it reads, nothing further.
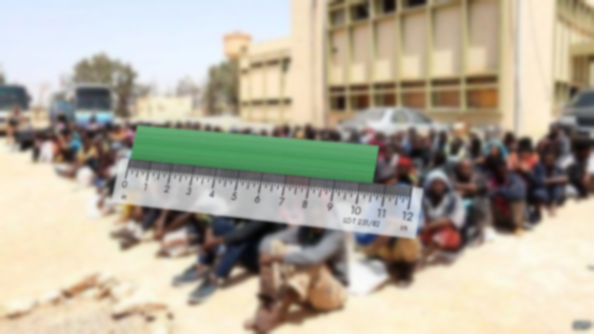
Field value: 10.5 in
